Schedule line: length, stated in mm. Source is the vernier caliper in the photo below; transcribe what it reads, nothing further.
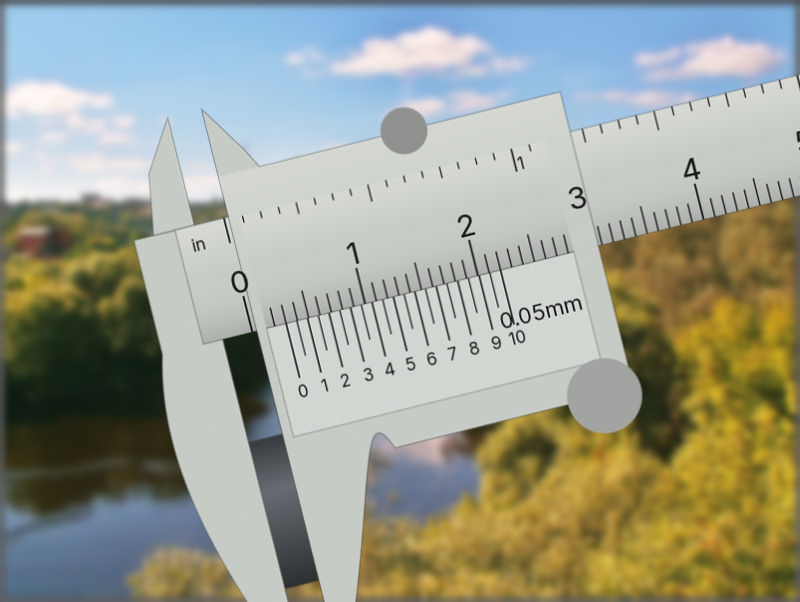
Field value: 3.0 mm
